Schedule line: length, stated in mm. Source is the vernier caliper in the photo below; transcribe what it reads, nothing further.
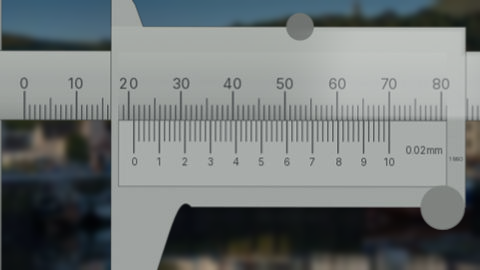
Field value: 21.0 mm
